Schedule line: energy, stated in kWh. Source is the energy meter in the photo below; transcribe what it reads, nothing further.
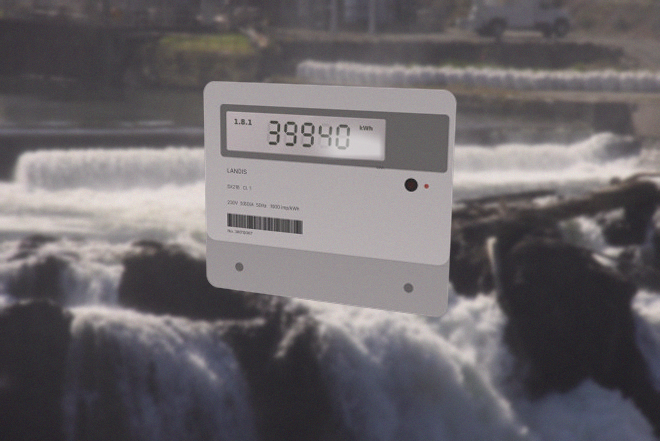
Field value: 39940 kWh
